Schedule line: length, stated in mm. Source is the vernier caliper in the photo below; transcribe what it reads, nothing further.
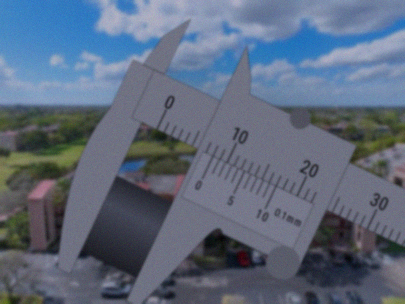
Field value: 8.0 mm
